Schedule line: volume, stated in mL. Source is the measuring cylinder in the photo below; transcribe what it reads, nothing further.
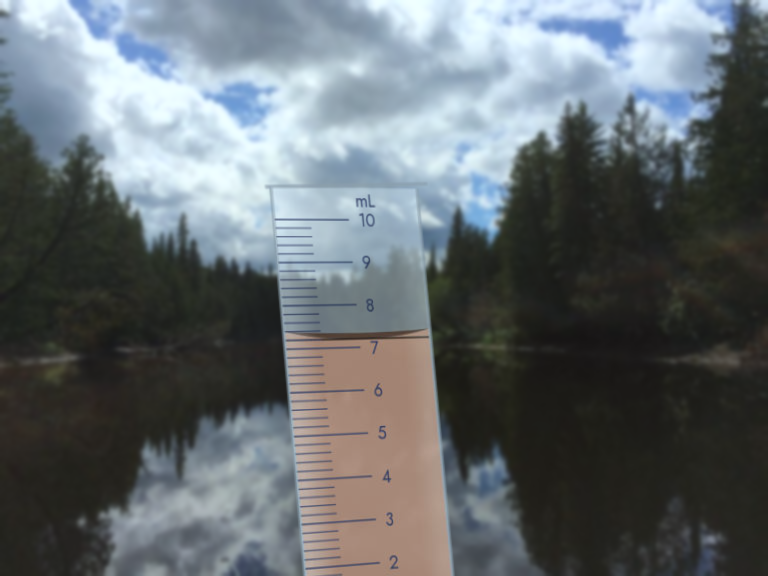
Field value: 7.2 mL
